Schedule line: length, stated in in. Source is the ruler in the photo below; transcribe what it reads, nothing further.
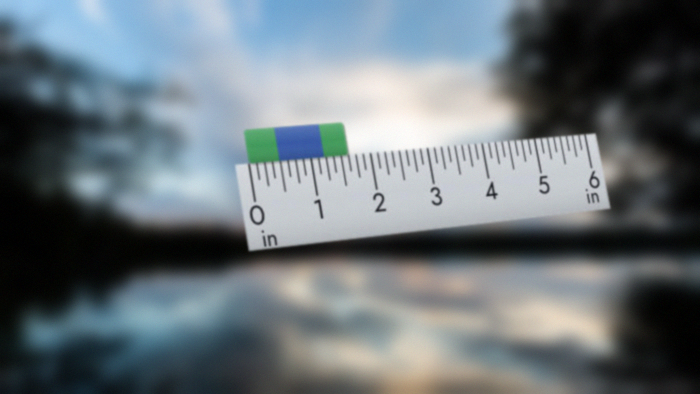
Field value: 1.625 in
